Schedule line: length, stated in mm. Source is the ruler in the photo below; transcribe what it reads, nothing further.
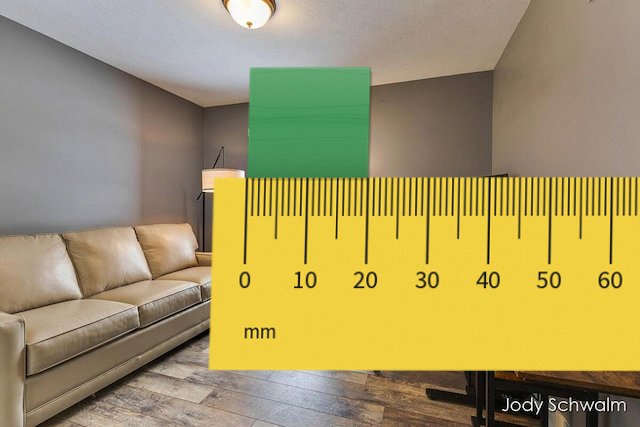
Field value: 20 mm
